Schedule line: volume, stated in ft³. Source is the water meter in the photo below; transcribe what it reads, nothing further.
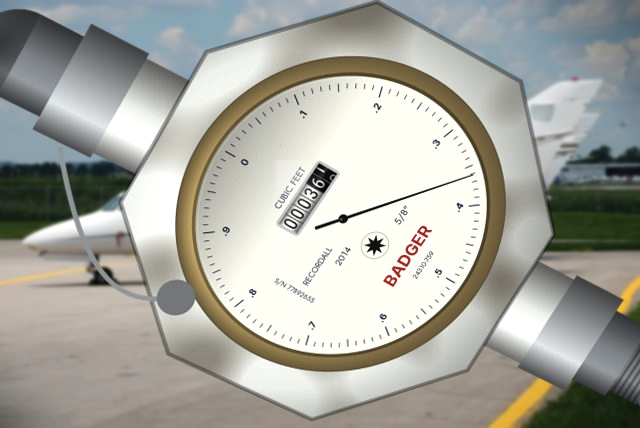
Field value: 361.36 ft³
